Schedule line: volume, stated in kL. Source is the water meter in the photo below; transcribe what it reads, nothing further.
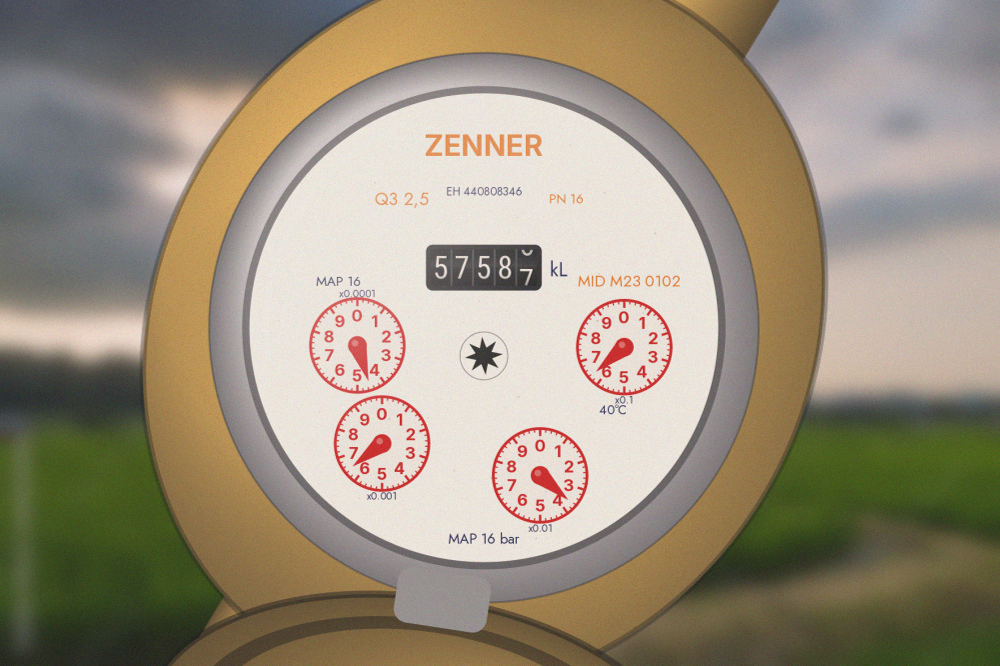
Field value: 57586.6364 kL
